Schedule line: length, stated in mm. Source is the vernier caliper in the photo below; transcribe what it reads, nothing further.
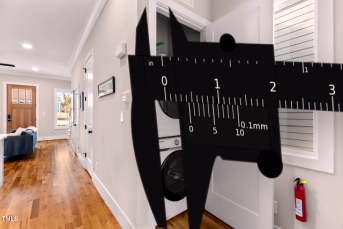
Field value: 4.4 mm
